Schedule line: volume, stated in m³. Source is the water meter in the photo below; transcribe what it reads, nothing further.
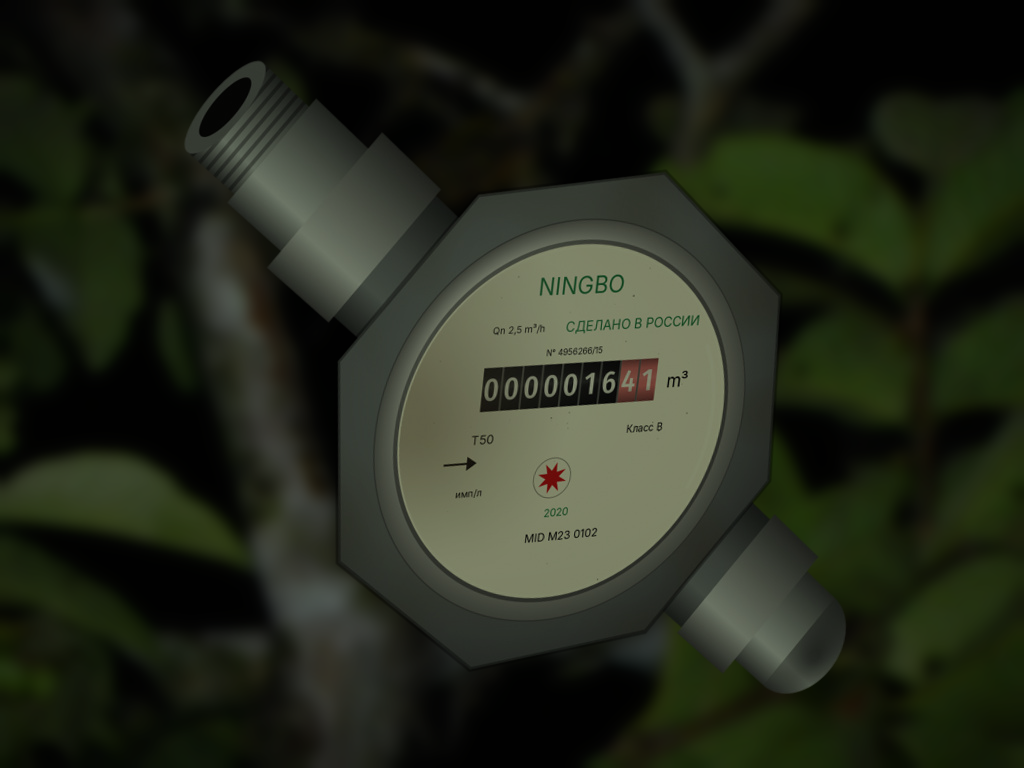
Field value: 16.41 m³
